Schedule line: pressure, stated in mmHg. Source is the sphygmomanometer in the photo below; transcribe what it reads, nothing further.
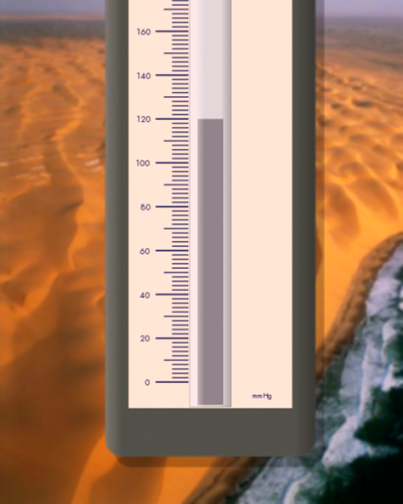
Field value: 120 mmHg
